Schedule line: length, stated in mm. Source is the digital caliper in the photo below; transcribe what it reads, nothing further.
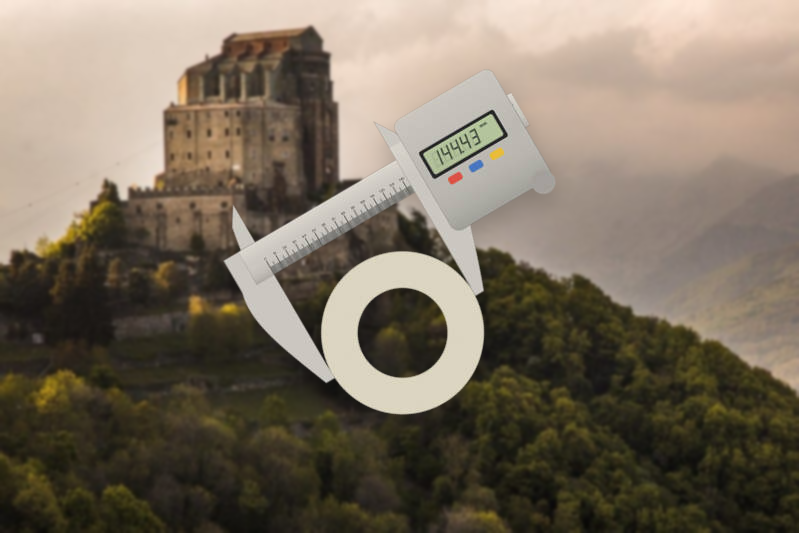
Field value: 144.43 mm
